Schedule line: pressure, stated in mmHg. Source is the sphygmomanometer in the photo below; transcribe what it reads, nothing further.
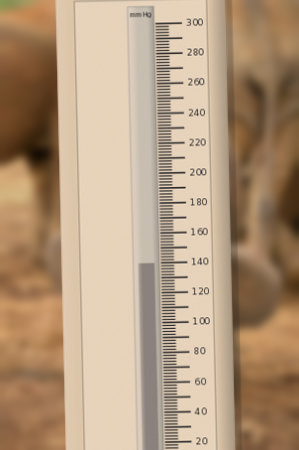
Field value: 140 mmHg
